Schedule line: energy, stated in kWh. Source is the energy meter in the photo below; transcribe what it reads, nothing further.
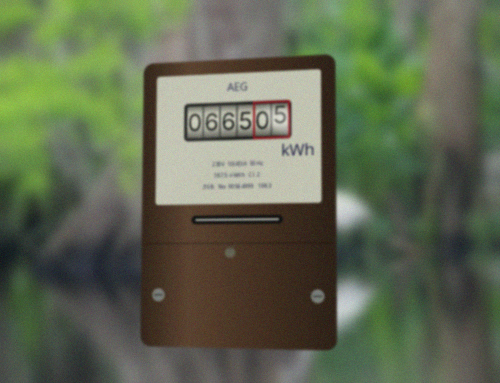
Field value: 665.05 kWh
